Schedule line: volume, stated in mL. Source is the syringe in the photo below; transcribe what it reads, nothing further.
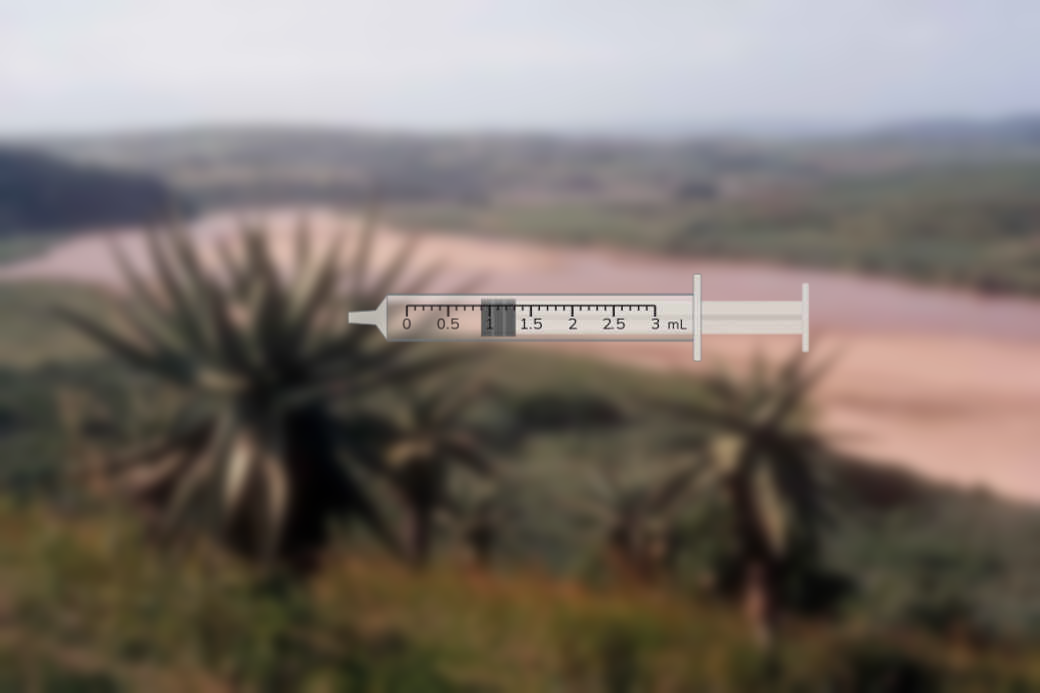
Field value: 0.9 mL
